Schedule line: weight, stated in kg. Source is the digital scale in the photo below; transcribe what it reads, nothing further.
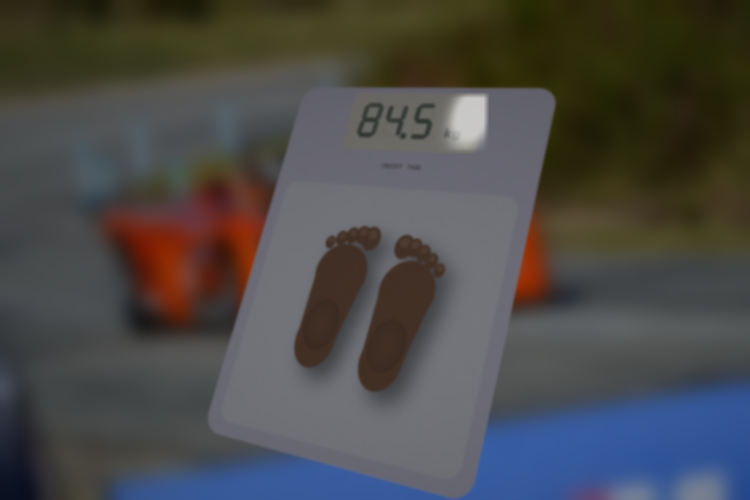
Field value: 84.5 kg
